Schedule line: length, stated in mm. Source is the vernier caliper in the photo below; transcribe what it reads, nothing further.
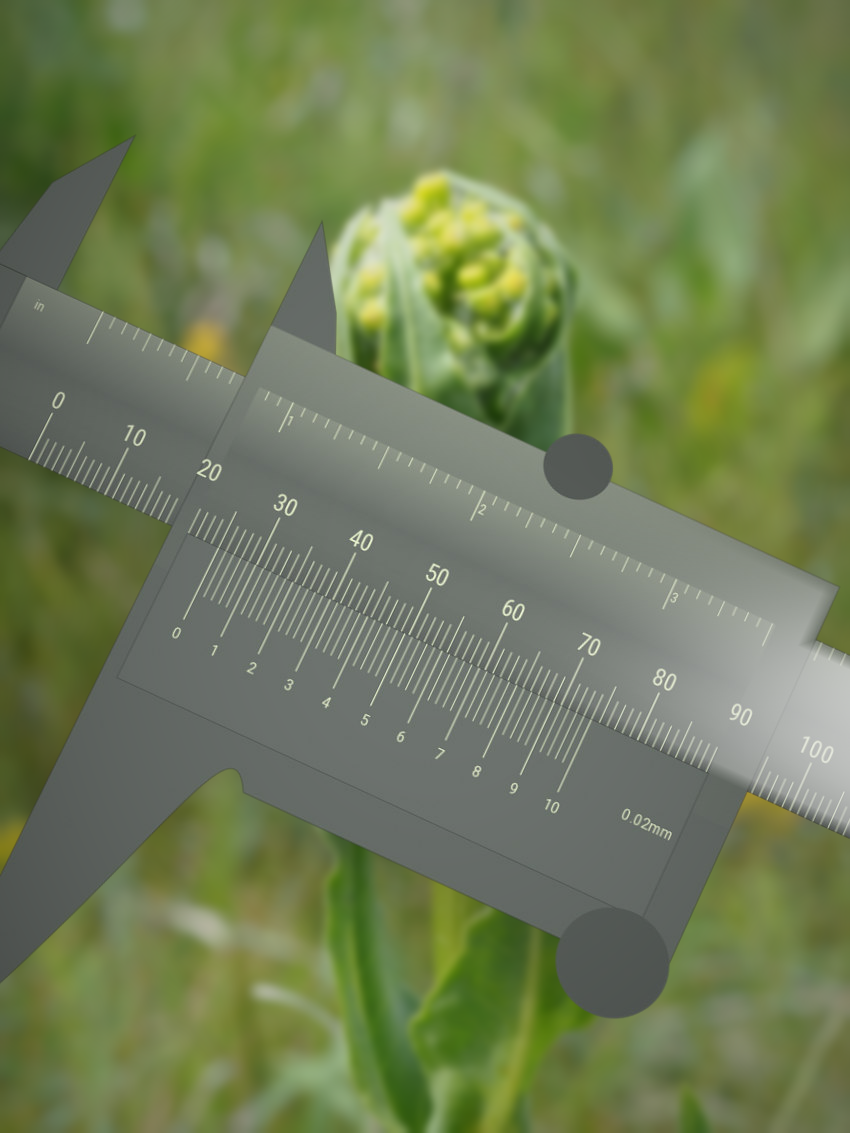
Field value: 25.0 mm
